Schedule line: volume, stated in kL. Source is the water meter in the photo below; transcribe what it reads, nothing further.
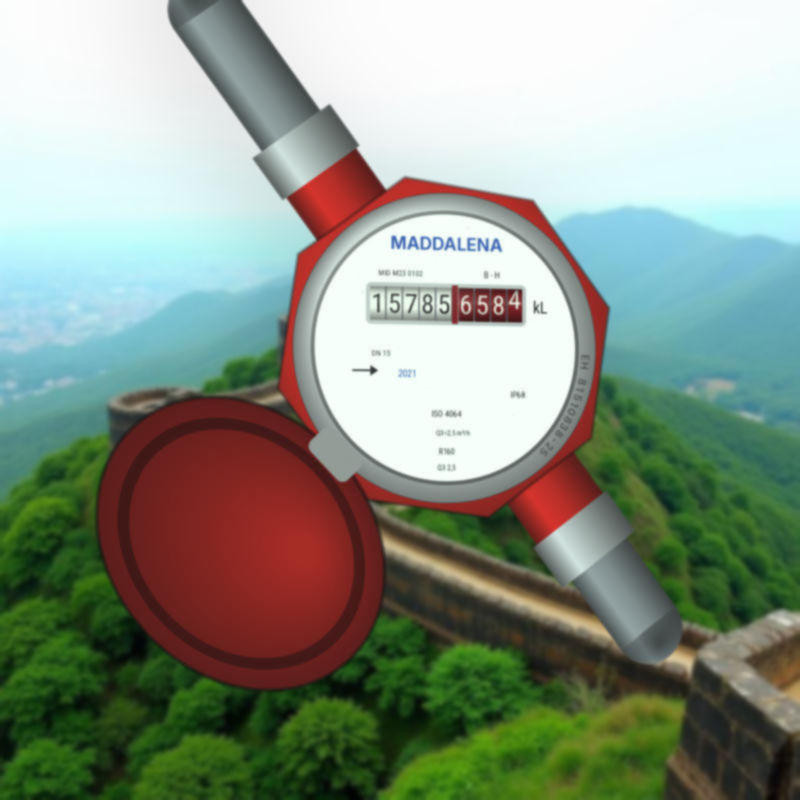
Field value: 15785.6584 kL
